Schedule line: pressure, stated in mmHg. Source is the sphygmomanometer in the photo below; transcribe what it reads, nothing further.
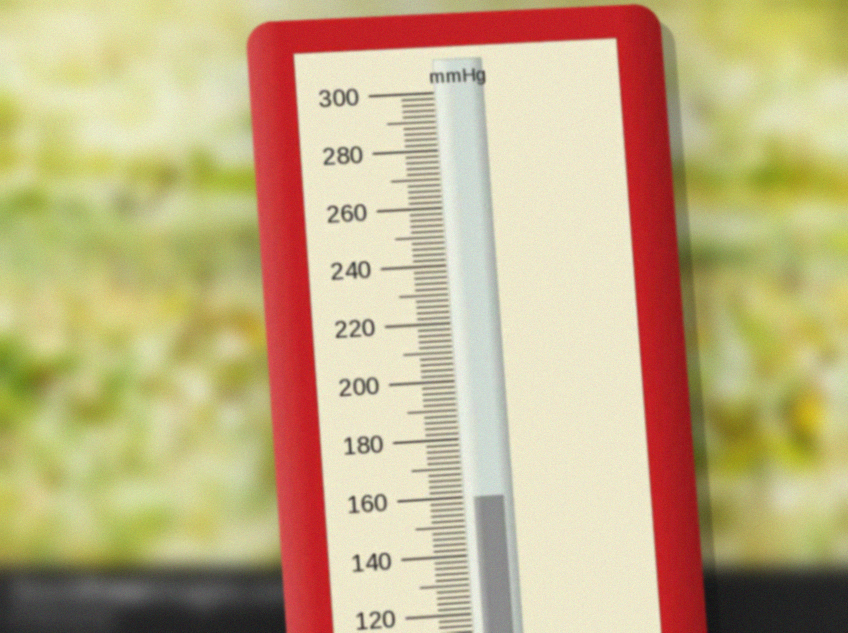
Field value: 160 mmHg
